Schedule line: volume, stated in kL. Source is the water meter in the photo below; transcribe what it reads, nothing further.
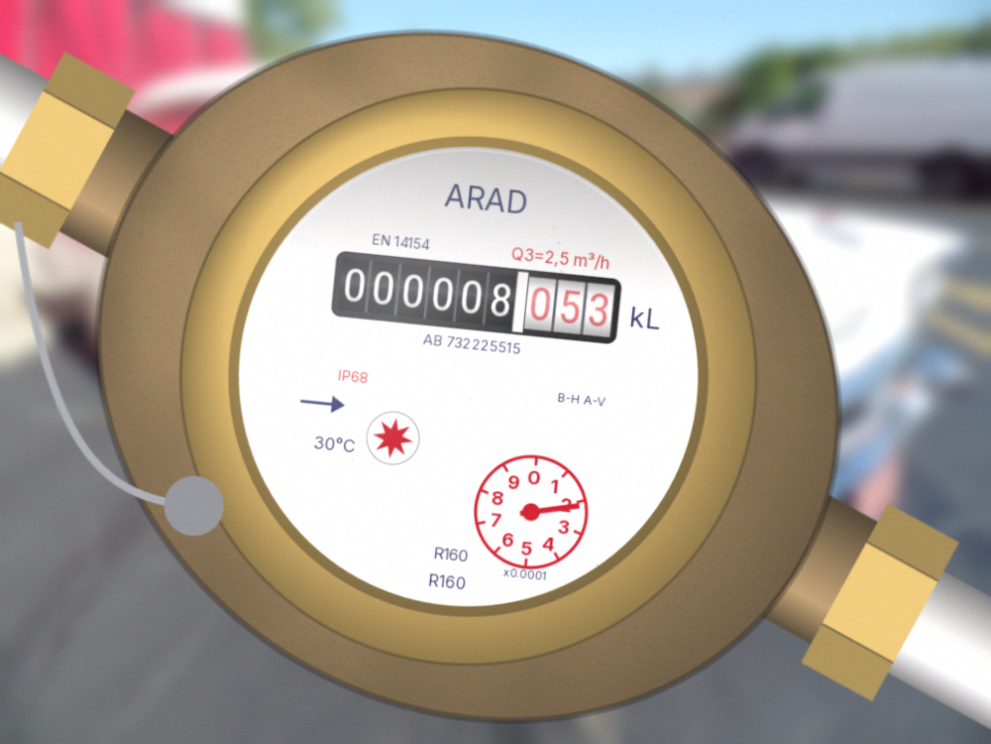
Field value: 8.0532 kL
